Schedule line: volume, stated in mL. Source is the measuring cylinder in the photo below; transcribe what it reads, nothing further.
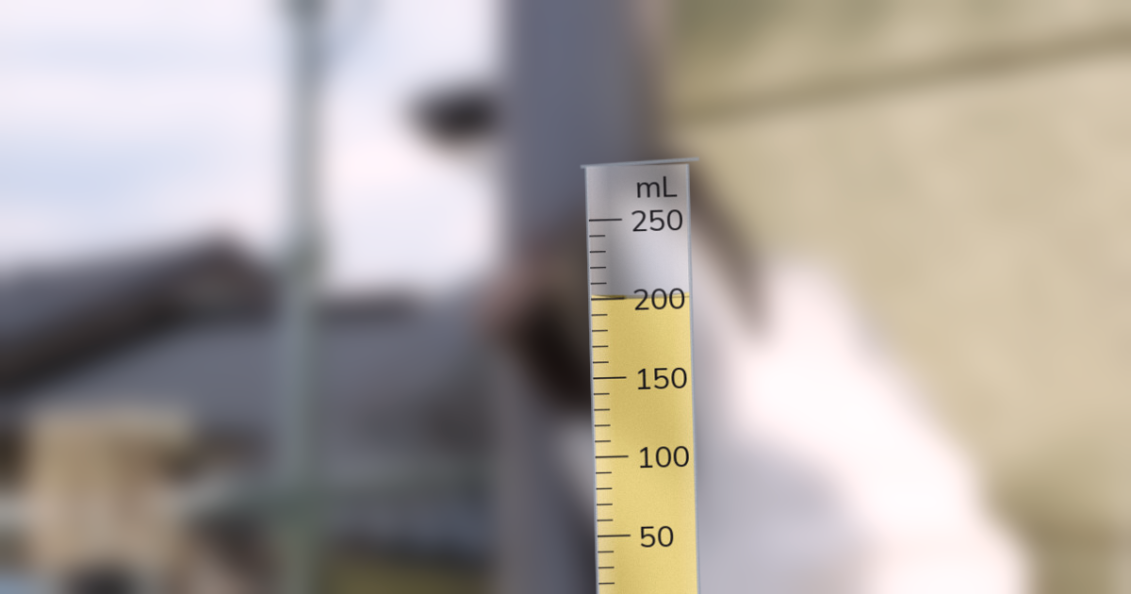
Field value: 200 mL
